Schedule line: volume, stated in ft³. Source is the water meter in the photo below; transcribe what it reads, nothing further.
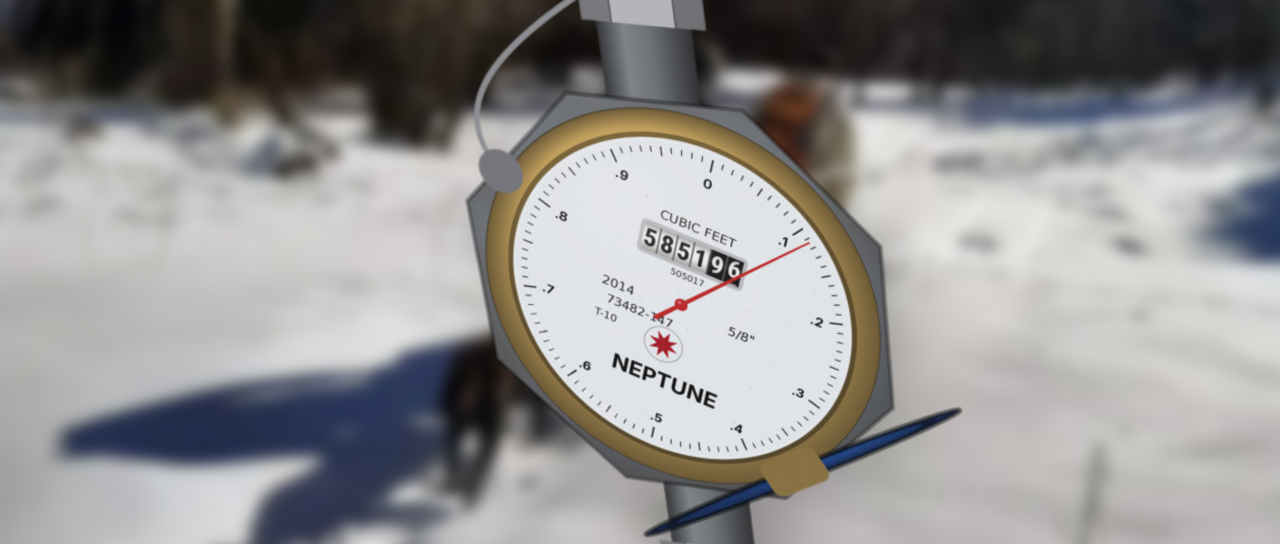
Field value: 585196.11 ft³
